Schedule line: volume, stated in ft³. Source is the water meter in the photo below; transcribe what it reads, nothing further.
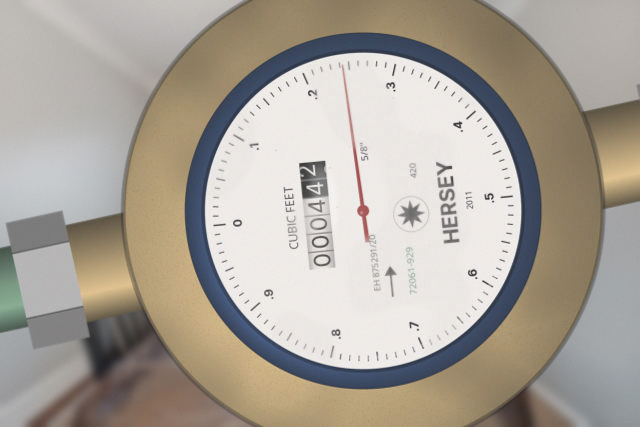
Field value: 442.24 ft³
